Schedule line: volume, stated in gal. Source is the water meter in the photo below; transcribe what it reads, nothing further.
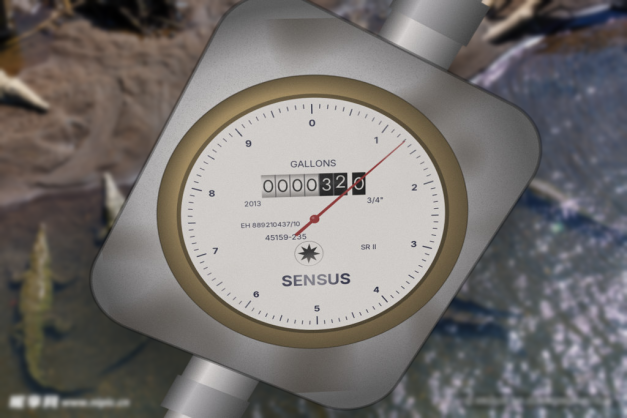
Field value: 321.3 gal
